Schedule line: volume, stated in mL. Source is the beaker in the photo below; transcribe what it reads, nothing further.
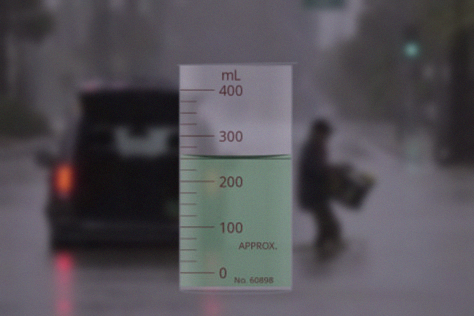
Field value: 250 mL
